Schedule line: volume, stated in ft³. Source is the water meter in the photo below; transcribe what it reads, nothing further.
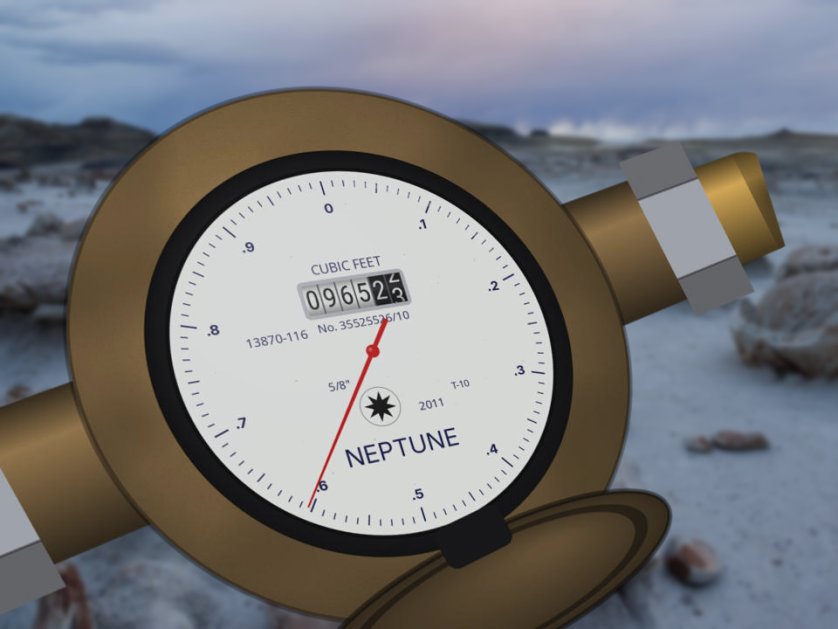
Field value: 96522.60 ft³
